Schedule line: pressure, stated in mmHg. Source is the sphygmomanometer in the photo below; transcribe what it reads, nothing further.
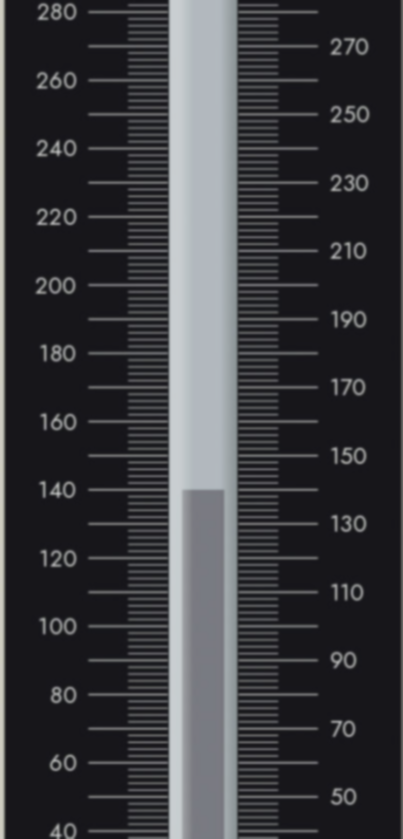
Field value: 140 mmHg
